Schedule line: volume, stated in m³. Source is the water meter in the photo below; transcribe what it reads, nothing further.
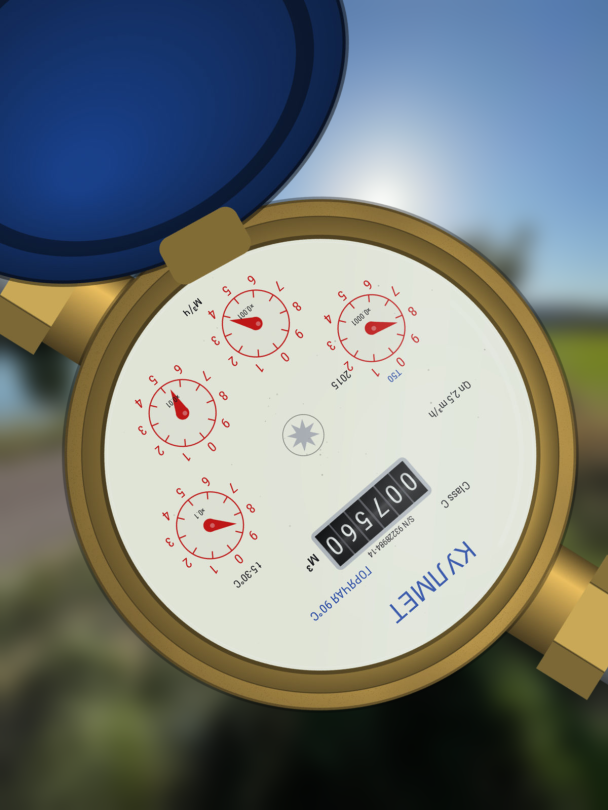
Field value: 7560.8538 m³
